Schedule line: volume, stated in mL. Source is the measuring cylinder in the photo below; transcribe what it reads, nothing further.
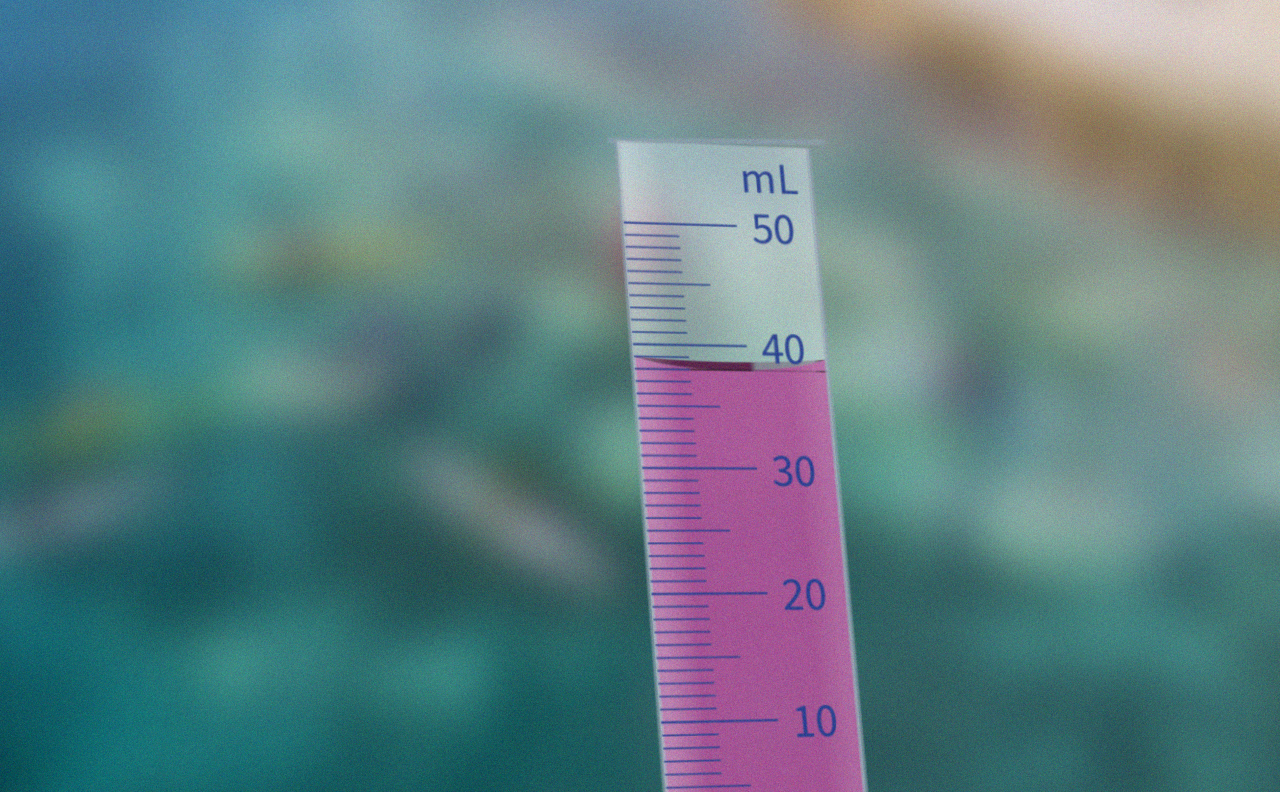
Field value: 38 mL
